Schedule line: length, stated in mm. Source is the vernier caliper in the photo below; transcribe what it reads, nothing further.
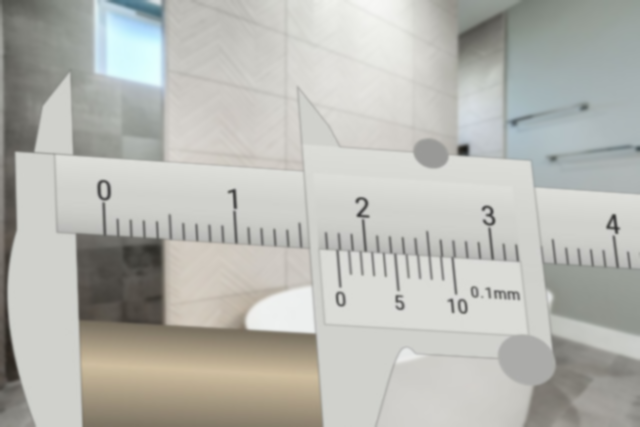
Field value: 17.8 mm
